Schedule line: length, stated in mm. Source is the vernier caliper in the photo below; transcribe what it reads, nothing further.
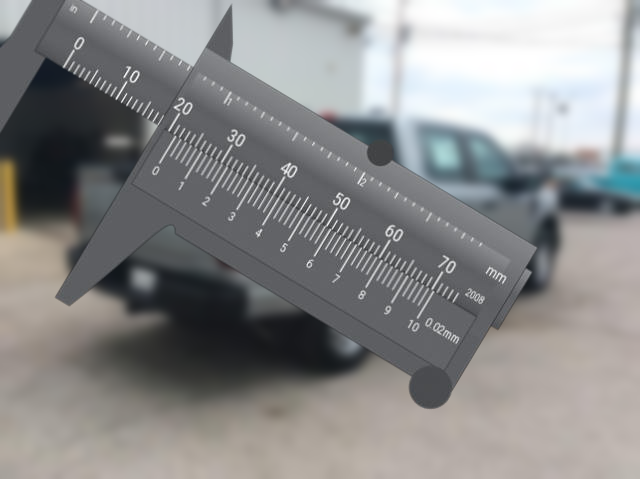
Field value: 21.4 mm
